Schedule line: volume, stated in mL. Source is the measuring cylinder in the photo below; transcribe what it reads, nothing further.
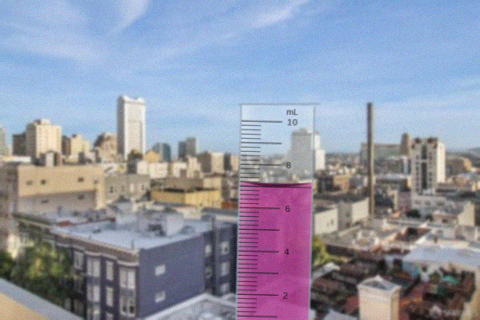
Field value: 7 mL
